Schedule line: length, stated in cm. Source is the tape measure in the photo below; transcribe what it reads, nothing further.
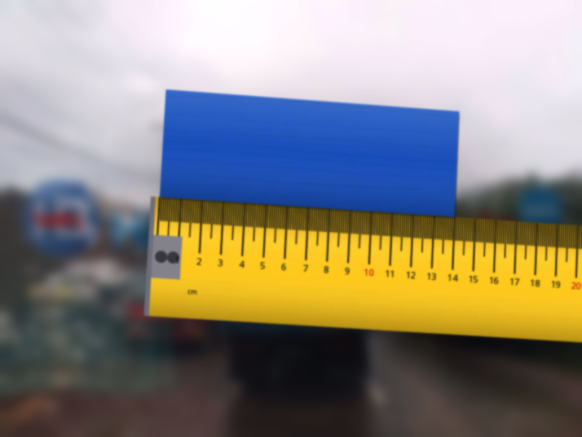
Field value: 14 cm
